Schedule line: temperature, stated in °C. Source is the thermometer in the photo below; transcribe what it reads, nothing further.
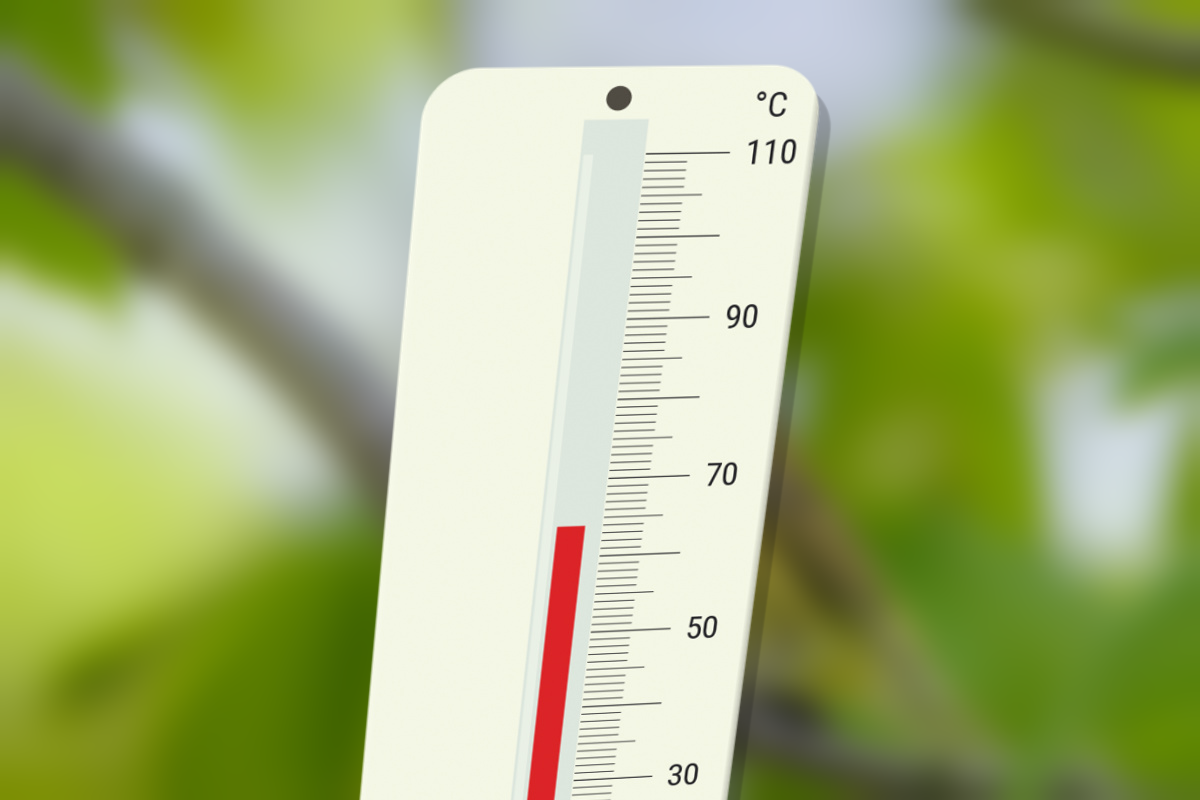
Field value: 64 °C
